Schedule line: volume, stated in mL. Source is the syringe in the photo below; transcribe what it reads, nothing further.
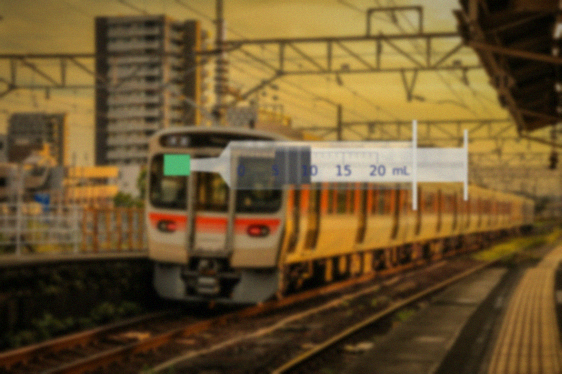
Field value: 5 mL
